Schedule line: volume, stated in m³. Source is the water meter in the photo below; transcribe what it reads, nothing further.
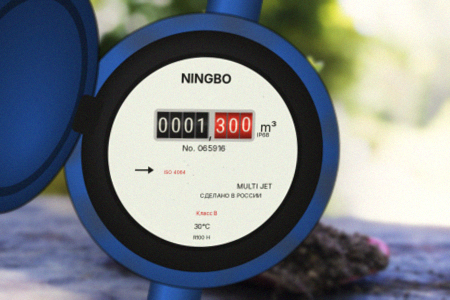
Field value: 1.300 m³
